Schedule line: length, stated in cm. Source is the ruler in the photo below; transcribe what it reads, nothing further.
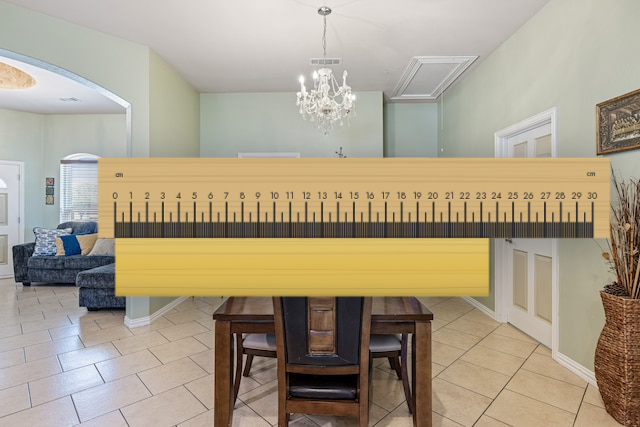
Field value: 23.5 cm
